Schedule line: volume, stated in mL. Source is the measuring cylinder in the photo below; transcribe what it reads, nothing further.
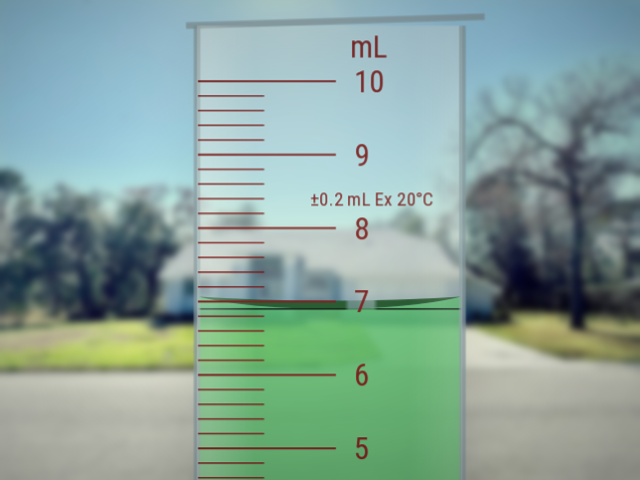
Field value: 6.9 mL
